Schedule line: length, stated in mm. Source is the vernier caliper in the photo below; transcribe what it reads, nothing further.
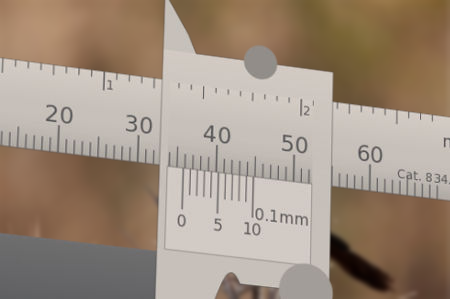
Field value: 35.8 mm
